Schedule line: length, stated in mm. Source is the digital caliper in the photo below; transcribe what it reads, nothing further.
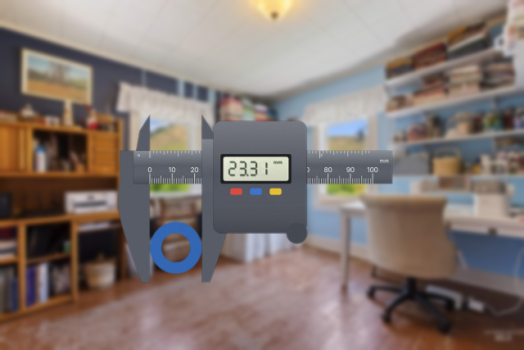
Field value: 23.31 mm
